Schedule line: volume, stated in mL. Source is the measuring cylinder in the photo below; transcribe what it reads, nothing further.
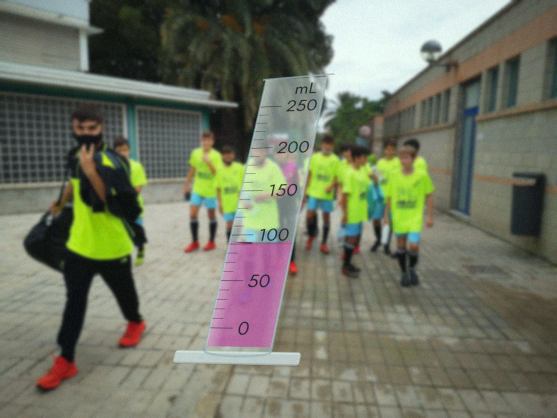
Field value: 90 mL
